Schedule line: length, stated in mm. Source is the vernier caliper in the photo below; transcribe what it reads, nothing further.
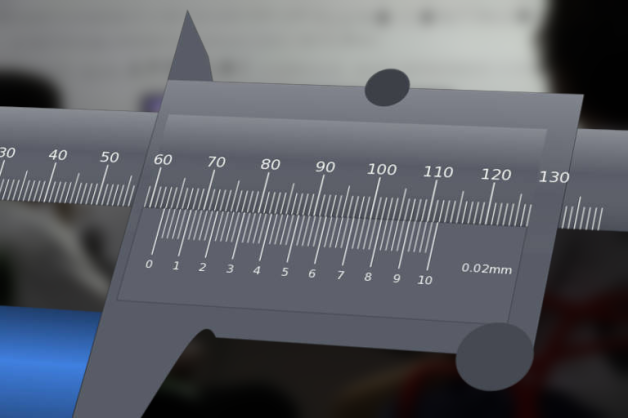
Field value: 62.8 mm
